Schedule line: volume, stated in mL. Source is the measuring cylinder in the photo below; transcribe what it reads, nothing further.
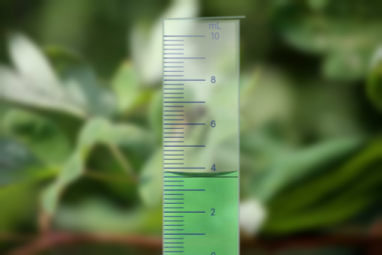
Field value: 3.6 mL
